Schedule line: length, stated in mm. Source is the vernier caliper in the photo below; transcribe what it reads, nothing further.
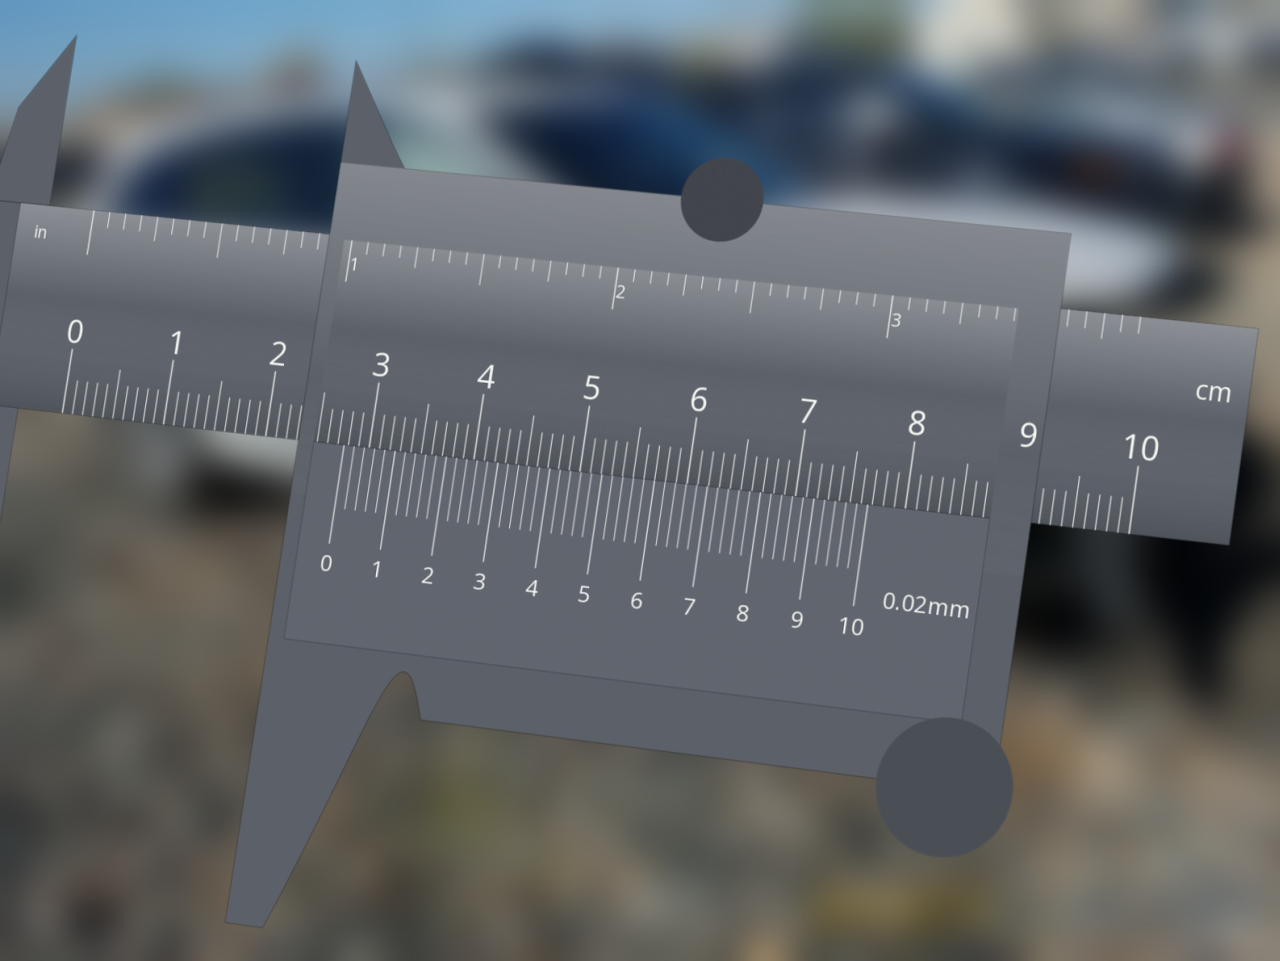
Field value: 27.6 mm
